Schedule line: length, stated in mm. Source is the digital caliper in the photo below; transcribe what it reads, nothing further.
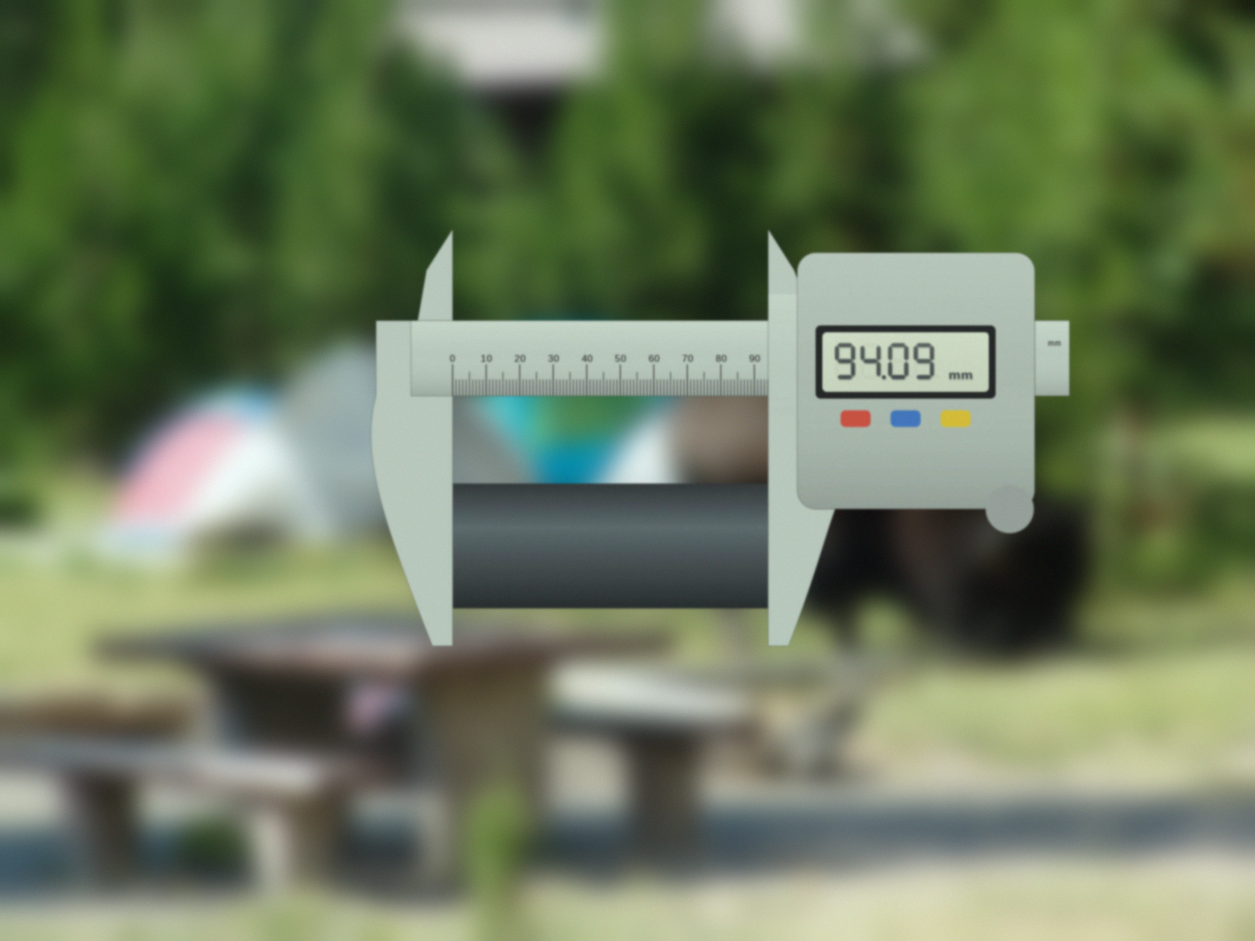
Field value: 94.09 mm
